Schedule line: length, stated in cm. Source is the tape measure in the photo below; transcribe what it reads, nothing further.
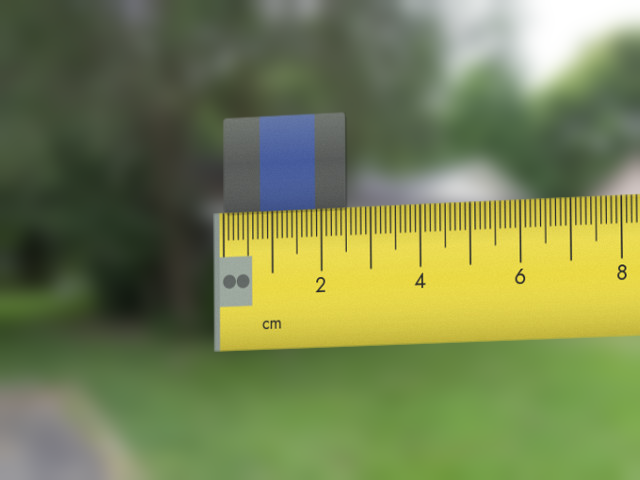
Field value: 2.5 cm
